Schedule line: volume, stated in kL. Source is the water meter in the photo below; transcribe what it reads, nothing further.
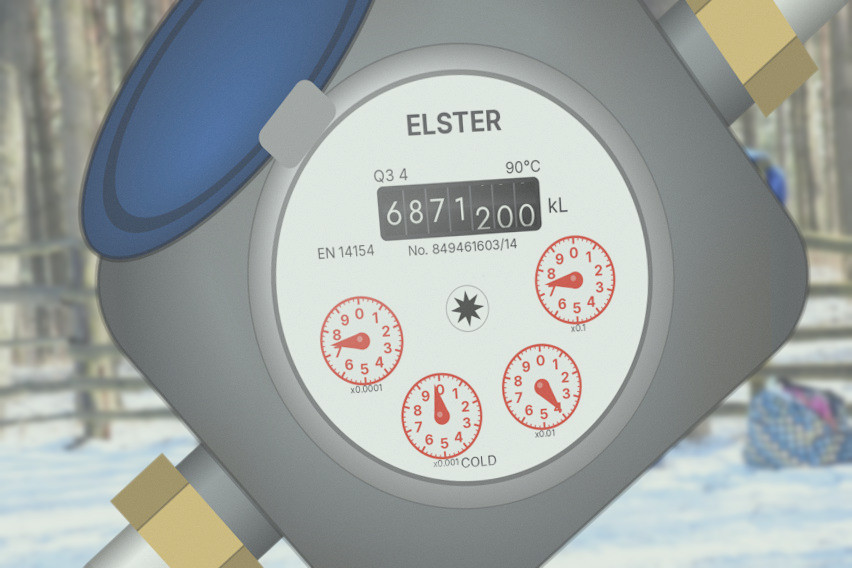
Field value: 6871199.7397 kL
